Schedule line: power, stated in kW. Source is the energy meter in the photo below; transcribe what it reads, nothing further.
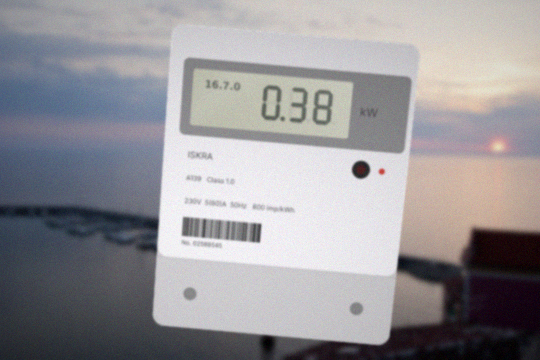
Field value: 0.38 kW
